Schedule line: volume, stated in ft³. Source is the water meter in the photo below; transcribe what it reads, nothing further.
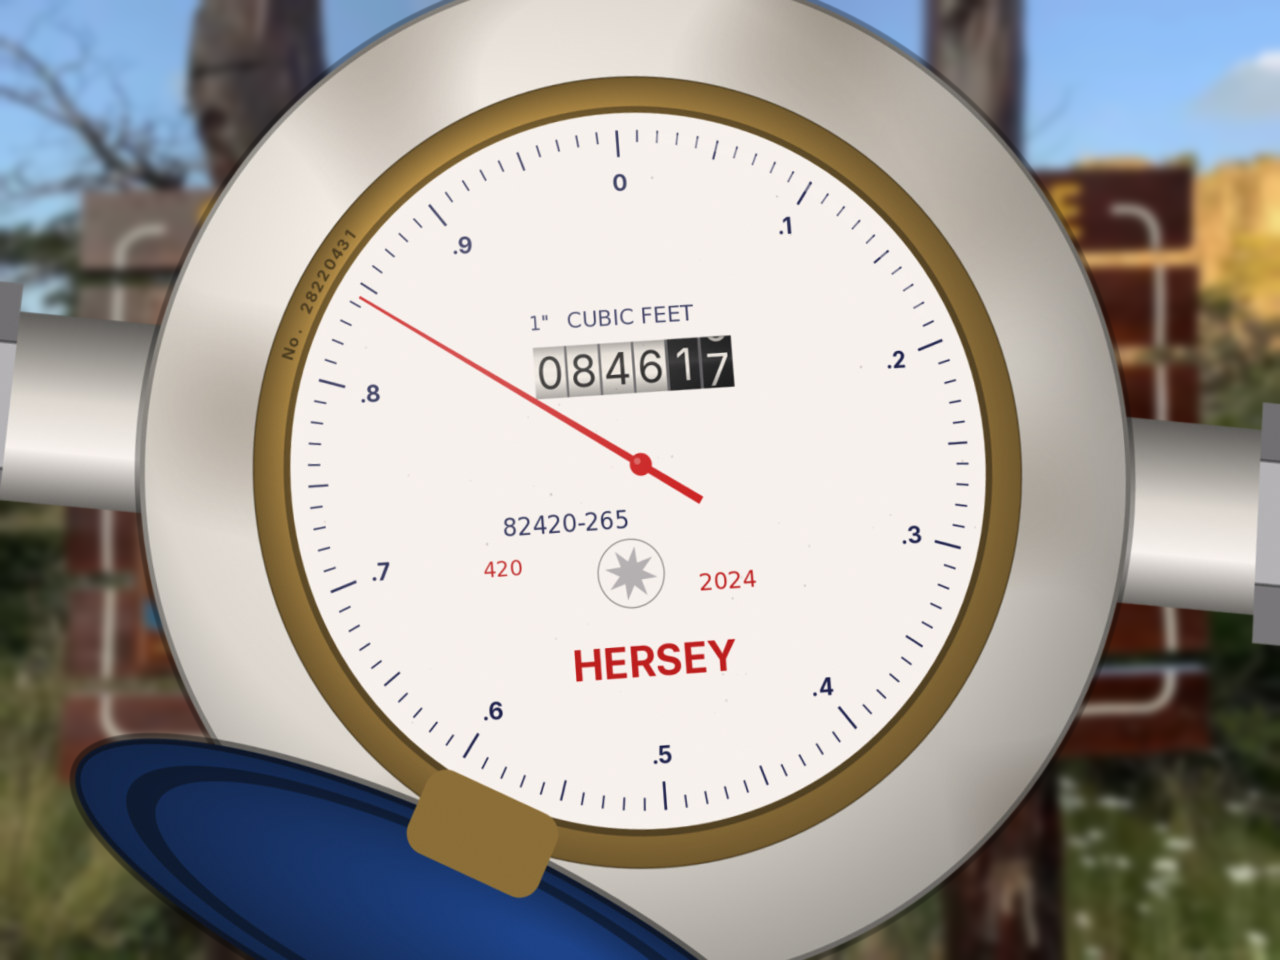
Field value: 84616.84 ft³
